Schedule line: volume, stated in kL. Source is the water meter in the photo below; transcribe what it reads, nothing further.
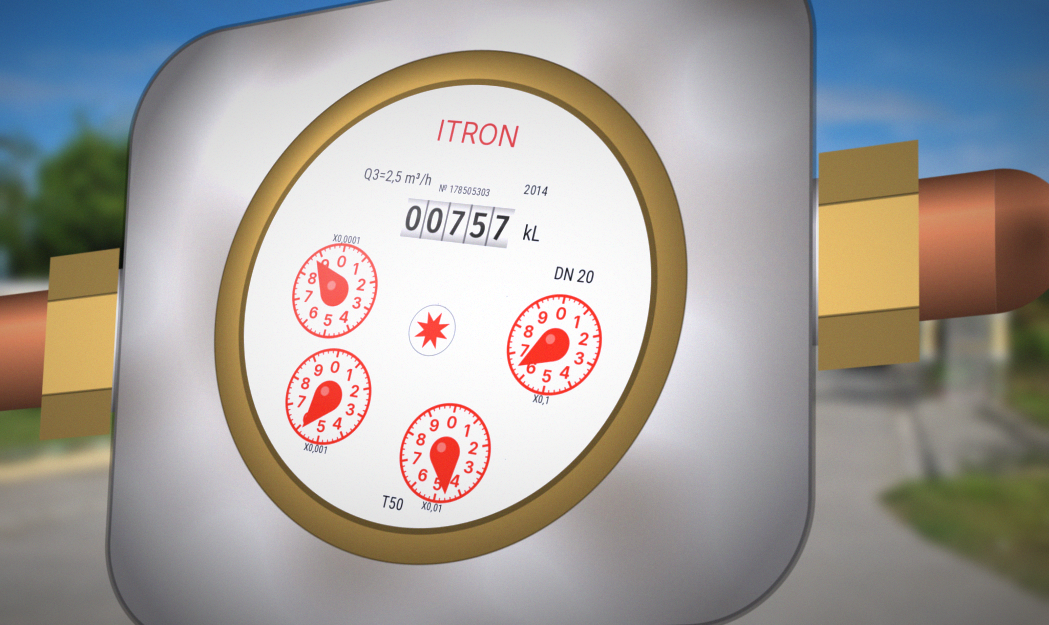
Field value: 757.6458 kL
